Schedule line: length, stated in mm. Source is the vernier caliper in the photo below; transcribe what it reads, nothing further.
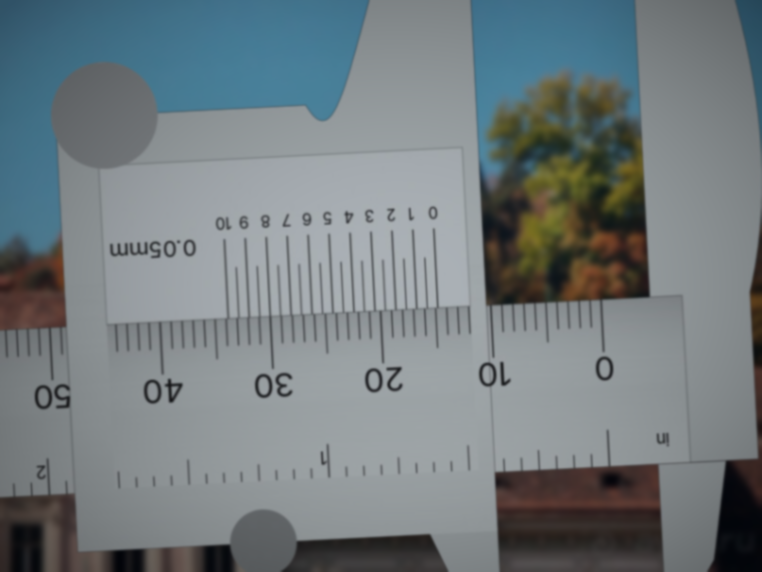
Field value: 14.8 mm
